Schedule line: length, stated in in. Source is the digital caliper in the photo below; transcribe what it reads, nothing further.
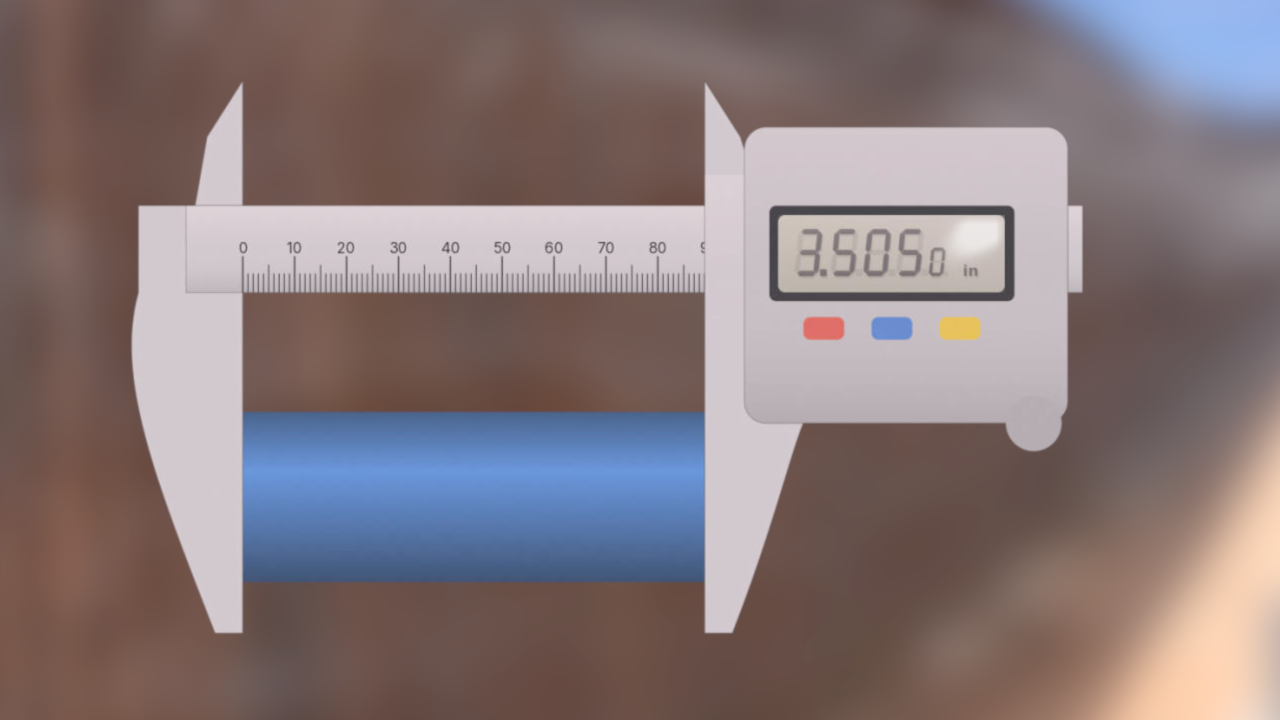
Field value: 3.5050 in
